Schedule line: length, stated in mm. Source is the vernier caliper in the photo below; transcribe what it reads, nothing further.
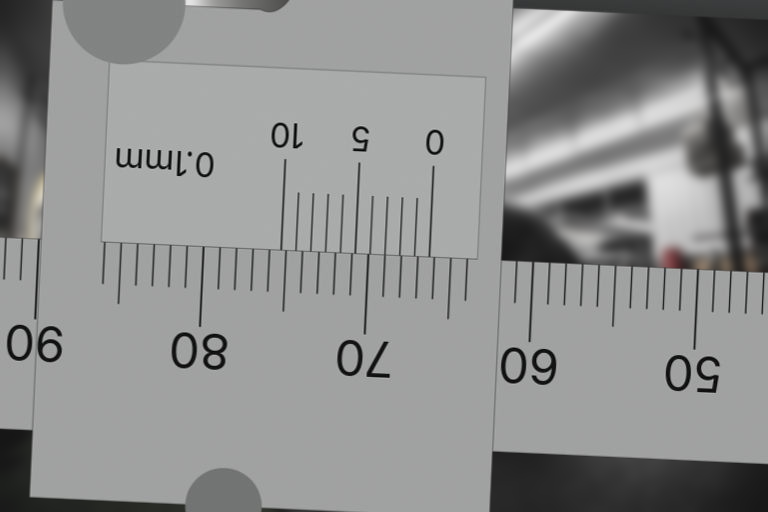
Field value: 66.3 mm
